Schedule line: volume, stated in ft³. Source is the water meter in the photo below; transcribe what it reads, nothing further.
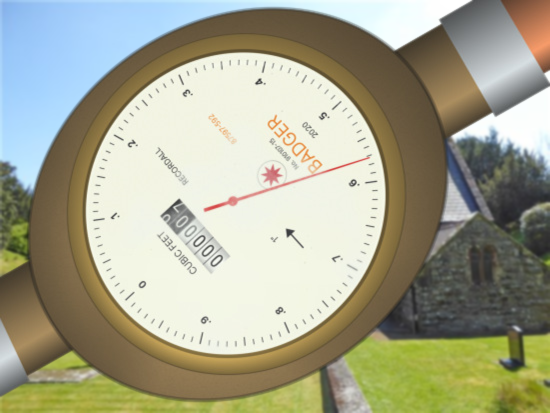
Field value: 6.57 ft³
